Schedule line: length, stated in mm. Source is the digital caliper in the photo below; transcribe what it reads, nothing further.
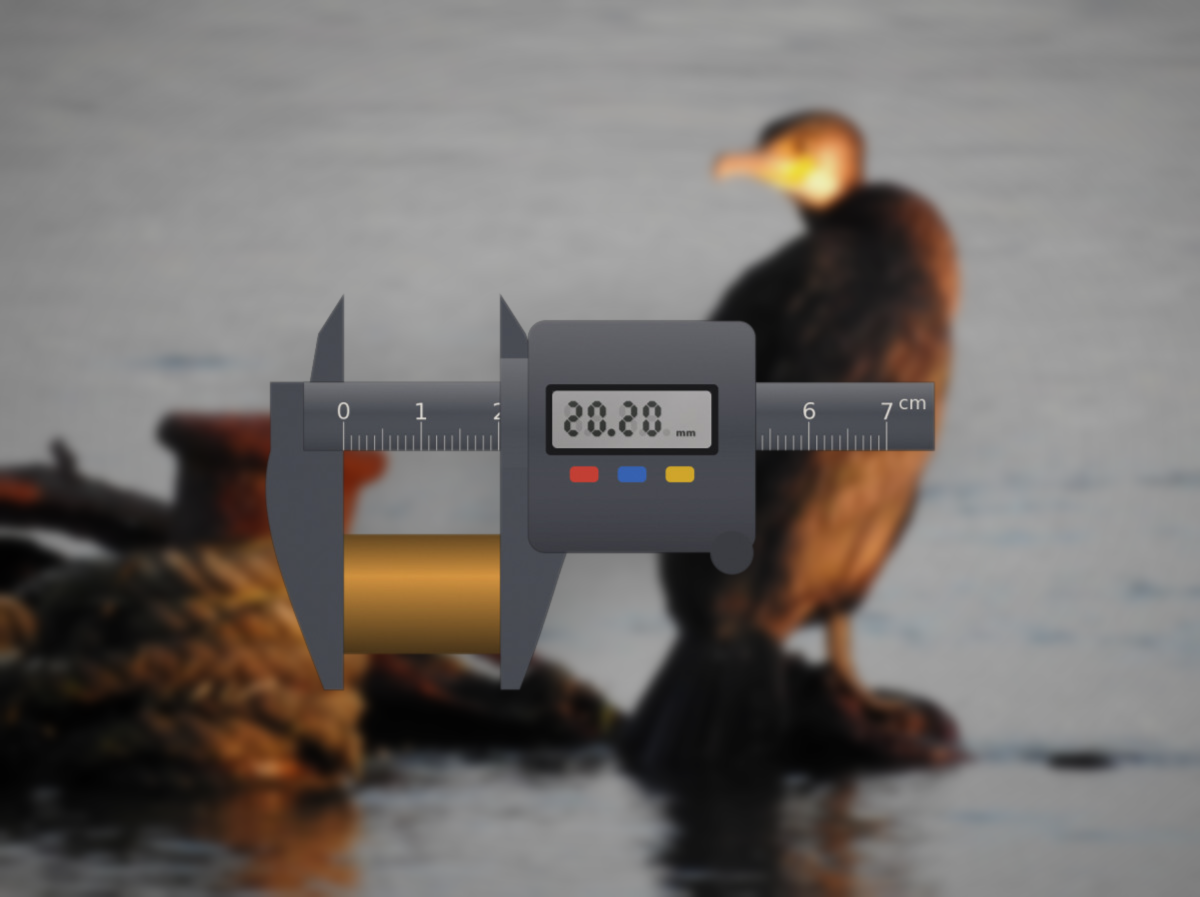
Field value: 20.20 mm
